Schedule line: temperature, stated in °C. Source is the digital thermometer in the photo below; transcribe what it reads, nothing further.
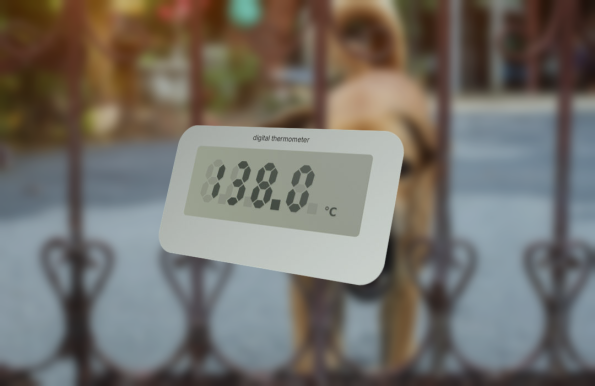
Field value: 138.0 °C
